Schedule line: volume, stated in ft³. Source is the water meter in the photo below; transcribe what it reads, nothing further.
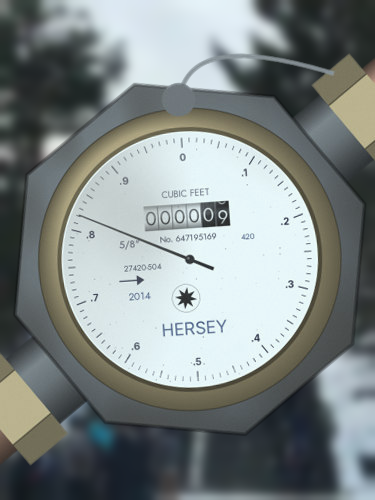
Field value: 8.82 ft³
